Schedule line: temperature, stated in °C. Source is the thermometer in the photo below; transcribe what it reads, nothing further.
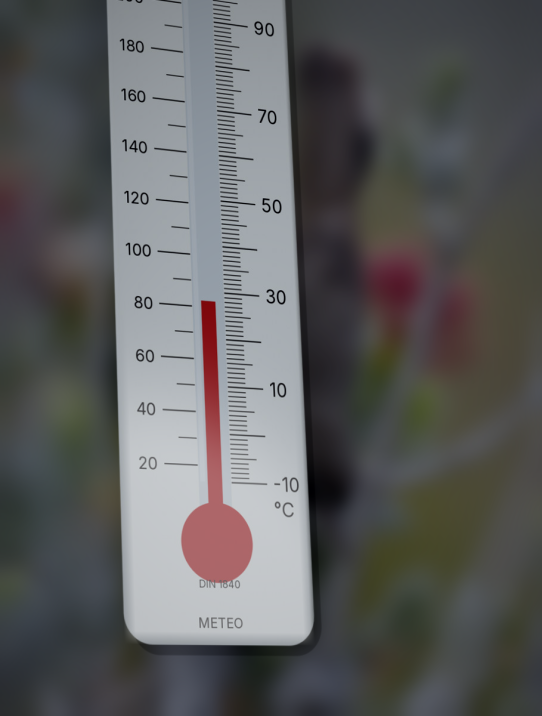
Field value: 28 °C
